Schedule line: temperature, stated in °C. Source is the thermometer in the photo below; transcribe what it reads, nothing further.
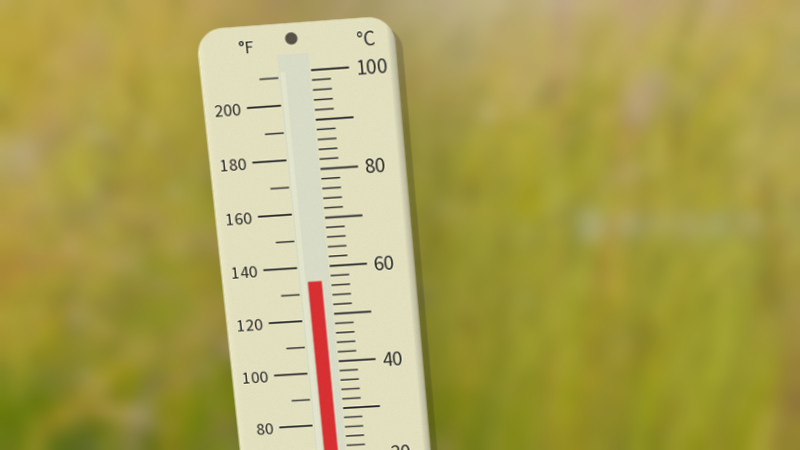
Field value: 57 °C
